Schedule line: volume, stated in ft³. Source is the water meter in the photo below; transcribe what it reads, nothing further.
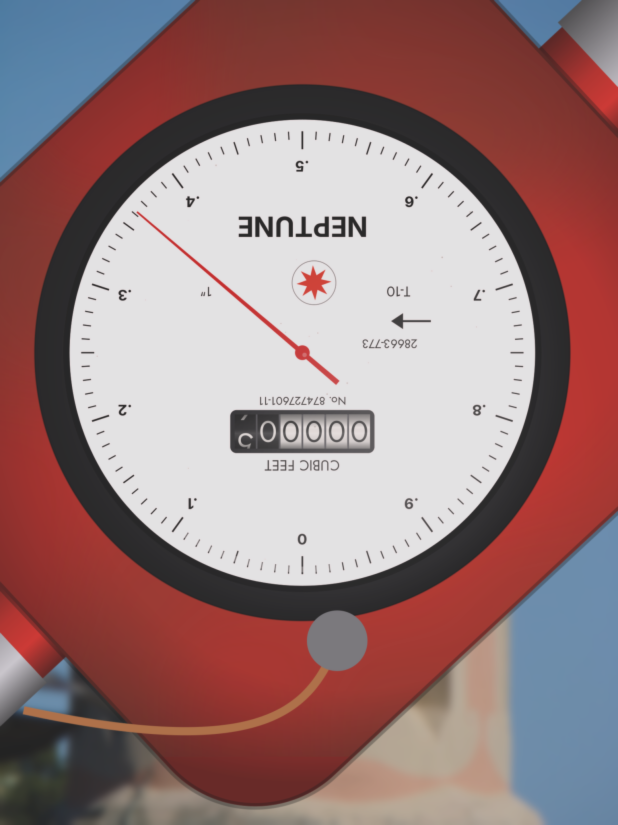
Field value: 5.36 ft³
